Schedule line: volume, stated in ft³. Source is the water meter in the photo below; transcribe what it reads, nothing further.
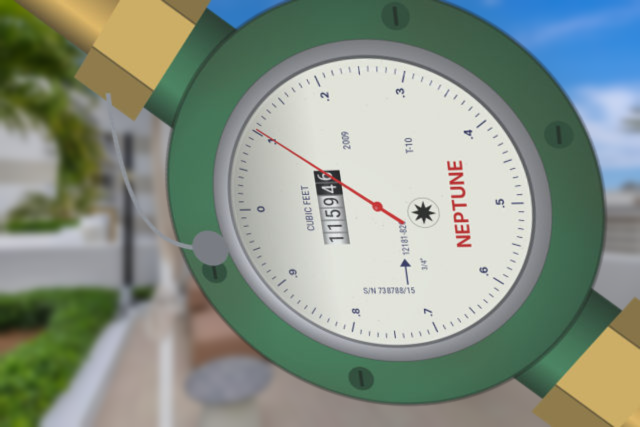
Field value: 115946.10 ft³
